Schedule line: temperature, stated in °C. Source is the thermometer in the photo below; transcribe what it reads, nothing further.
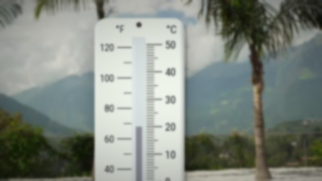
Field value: 20 °C
